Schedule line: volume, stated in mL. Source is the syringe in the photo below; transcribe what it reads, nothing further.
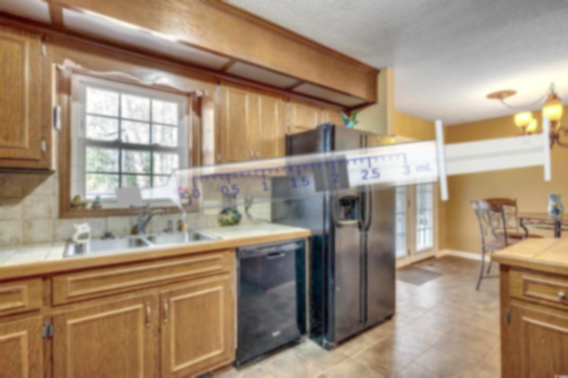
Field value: 1.7 mL
